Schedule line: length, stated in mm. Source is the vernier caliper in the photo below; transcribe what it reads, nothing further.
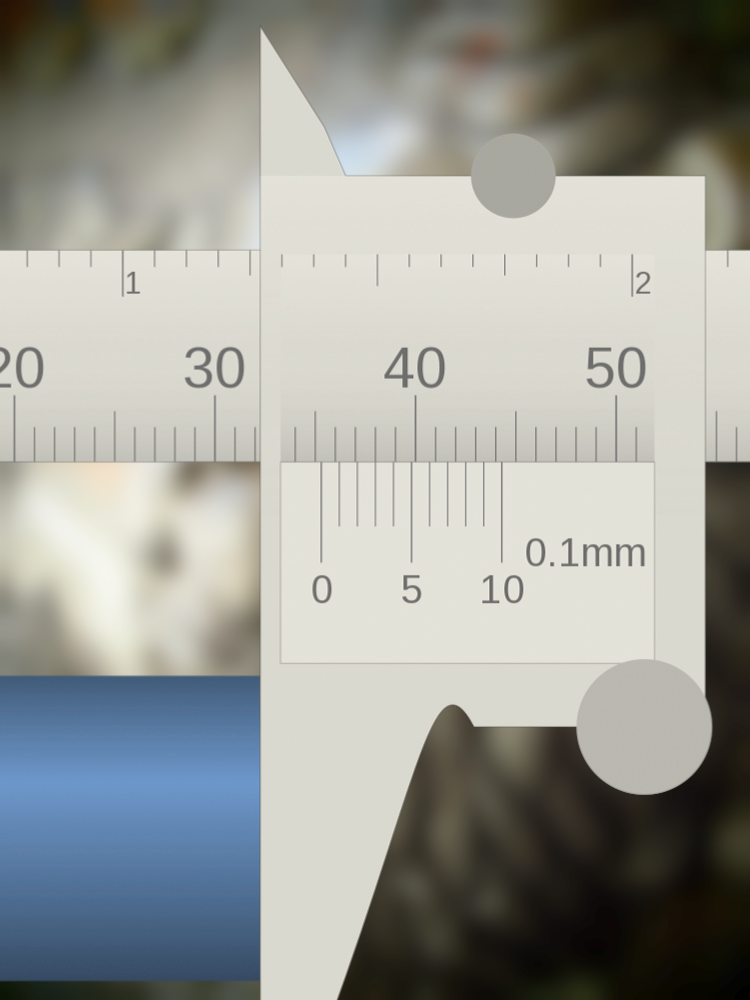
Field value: 35.3 mm
